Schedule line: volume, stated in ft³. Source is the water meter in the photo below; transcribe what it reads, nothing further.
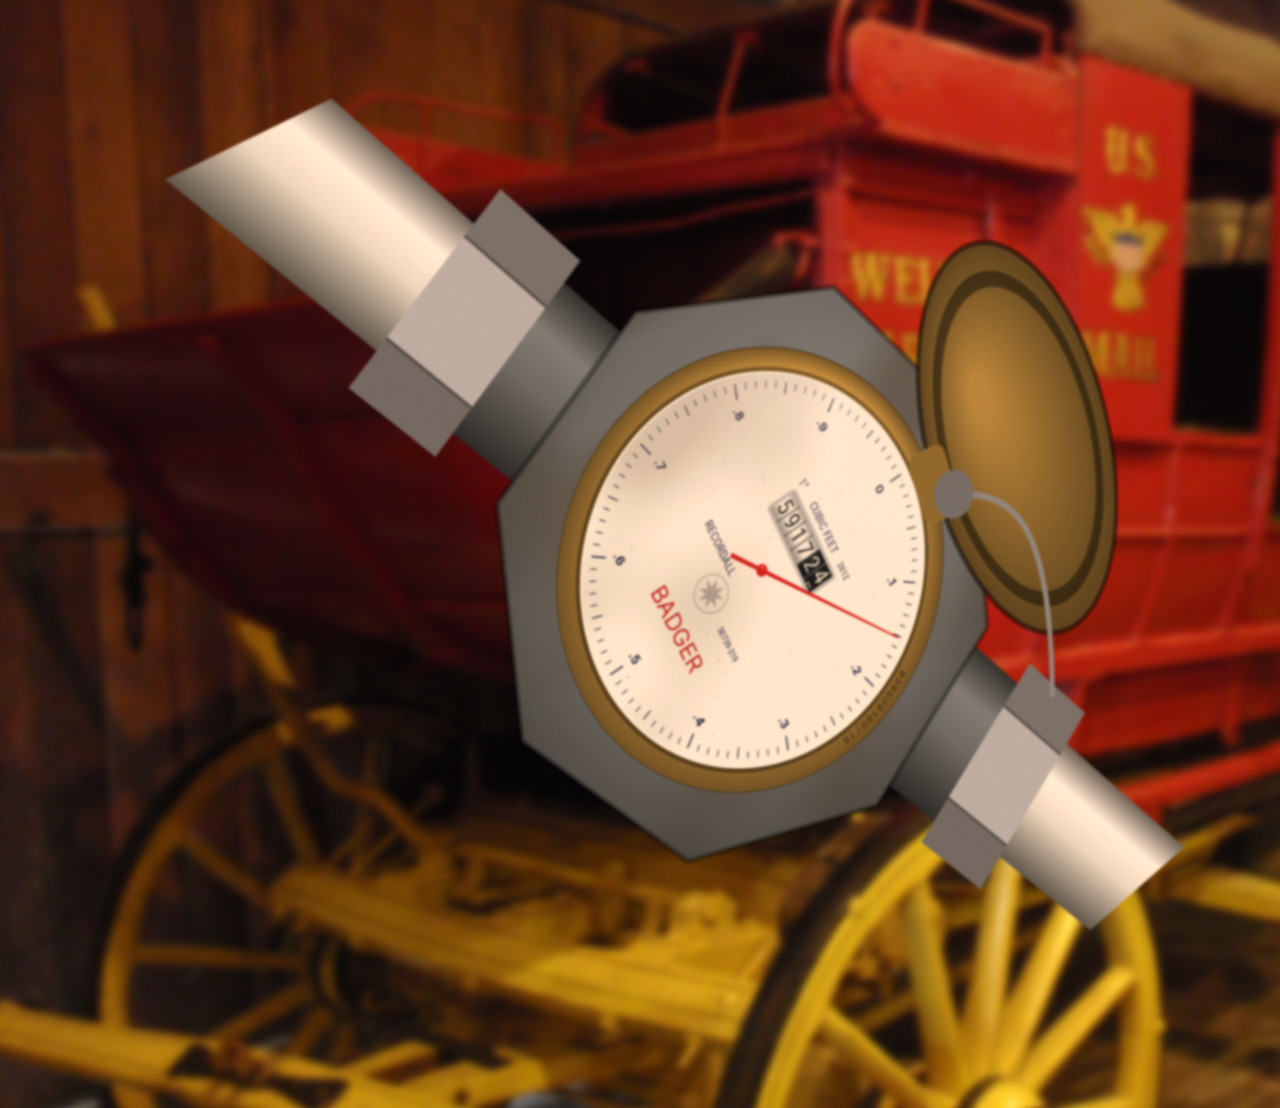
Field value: 591724.15 ft³
